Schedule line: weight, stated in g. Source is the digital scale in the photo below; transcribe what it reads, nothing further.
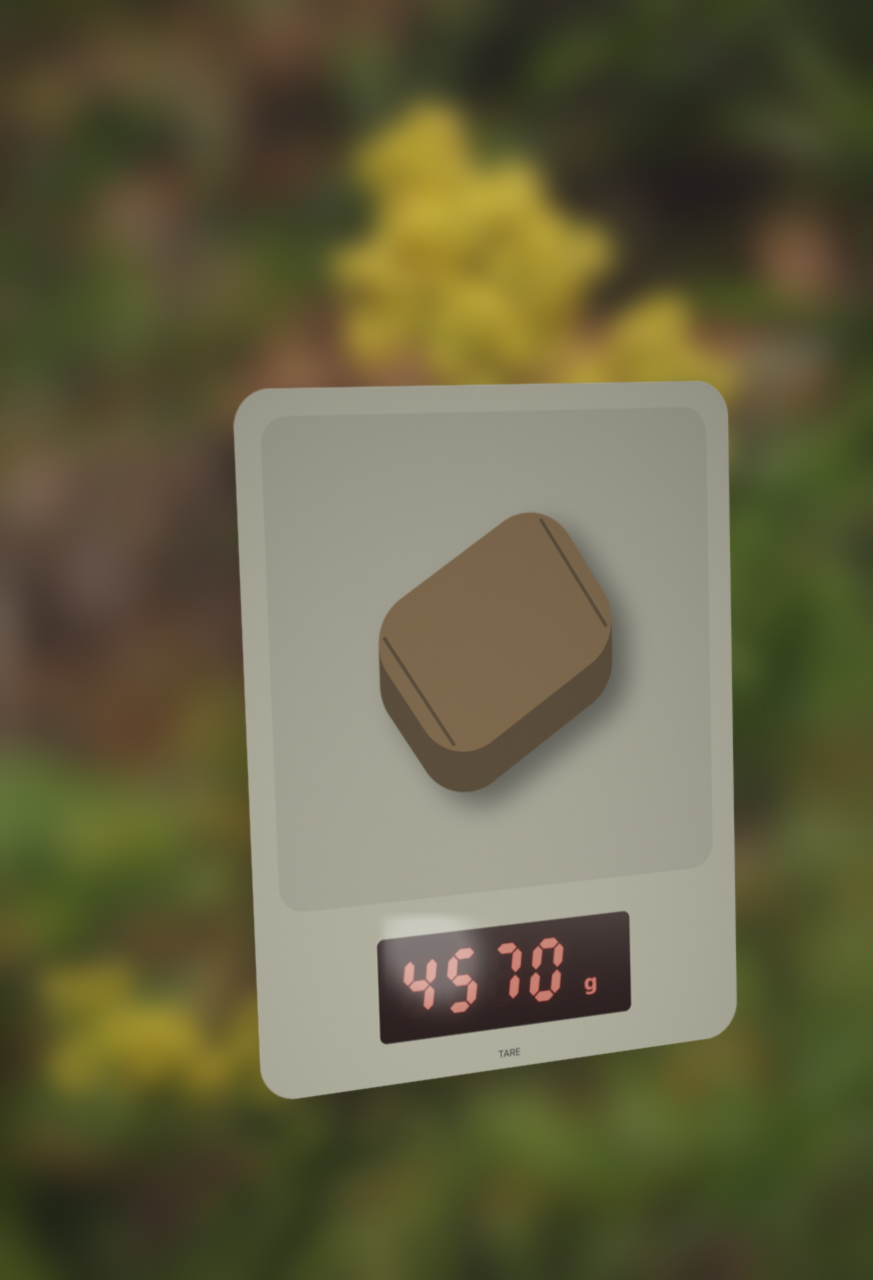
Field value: 4570 g
